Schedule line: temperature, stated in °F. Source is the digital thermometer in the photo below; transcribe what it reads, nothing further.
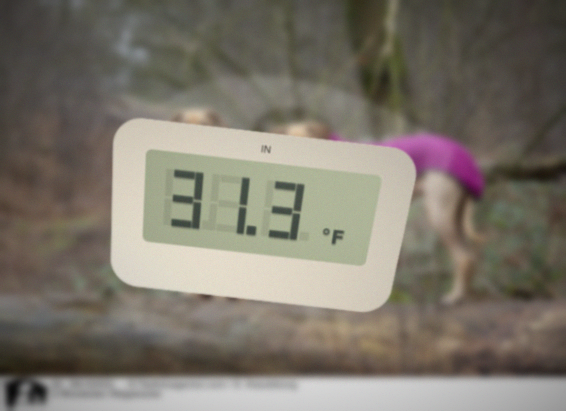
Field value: 31.3 °F
